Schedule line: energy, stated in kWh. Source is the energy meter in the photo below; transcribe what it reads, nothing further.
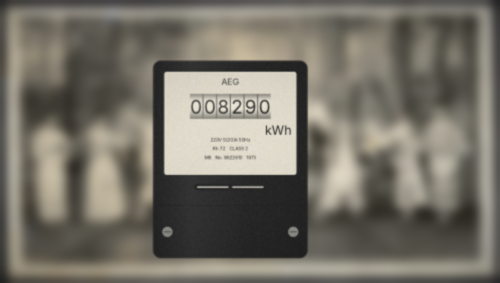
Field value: 8290 kWh
